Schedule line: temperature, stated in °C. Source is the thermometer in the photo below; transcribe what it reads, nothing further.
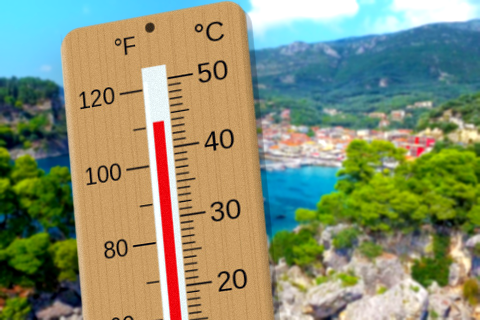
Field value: 44 °C
